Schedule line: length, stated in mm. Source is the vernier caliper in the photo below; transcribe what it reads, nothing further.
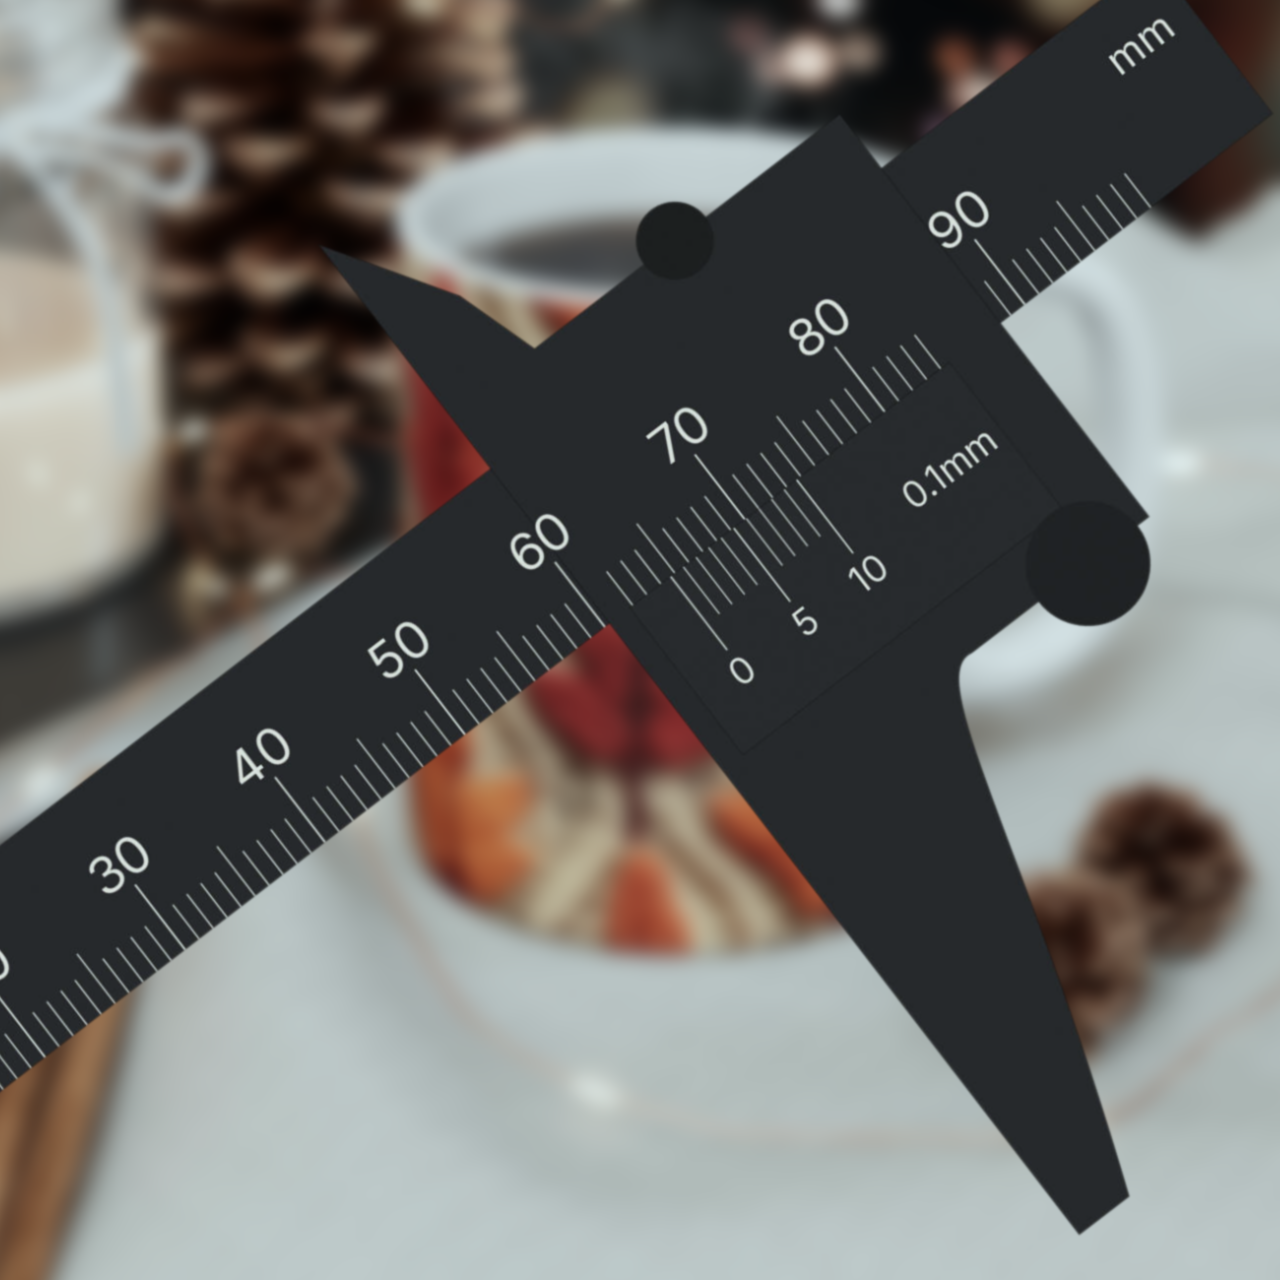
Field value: 64.7 mm
